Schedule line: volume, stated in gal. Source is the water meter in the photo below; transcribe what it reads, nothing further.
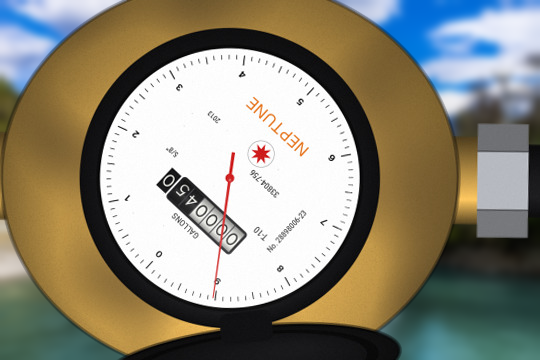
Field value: 449.0 gal
